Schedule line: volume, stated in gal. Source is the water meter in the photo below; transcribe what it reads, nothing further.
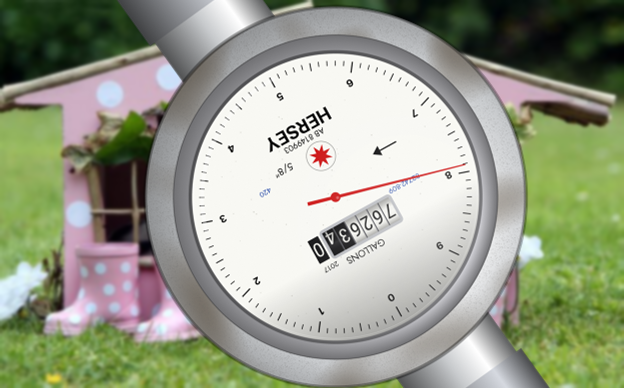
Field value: 7626337.9 gal
